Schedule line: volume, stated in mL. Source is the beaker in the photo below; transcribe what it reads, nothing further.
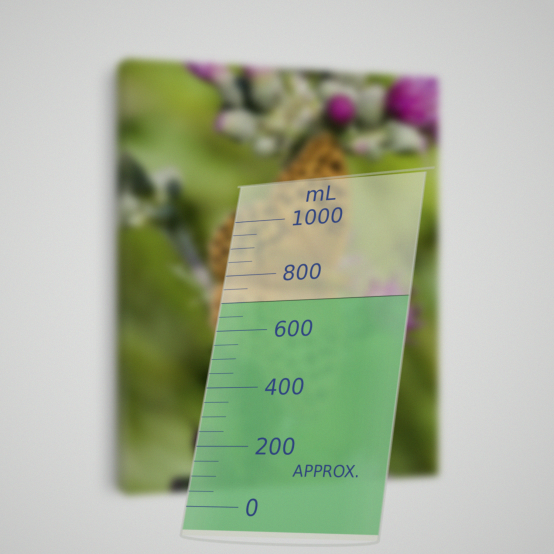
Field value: 700 mL
